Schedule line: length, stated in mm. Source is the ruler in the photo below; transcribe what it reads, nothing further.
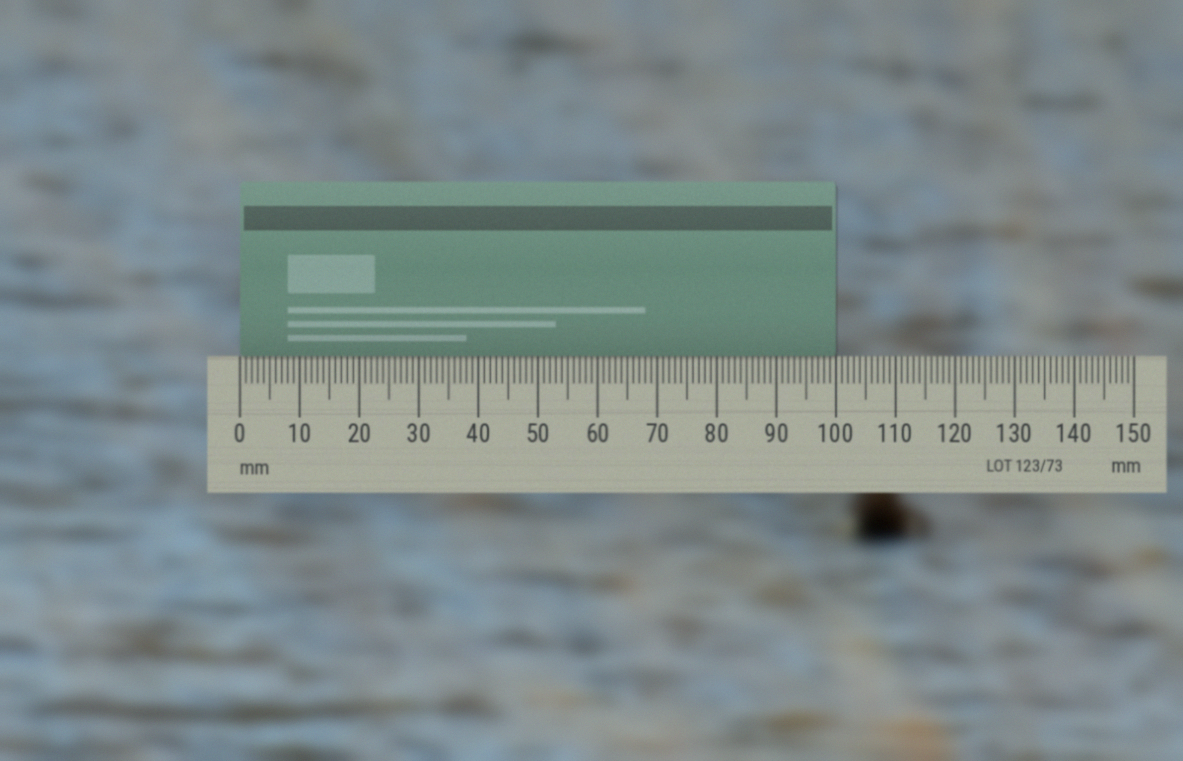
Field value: 100 mm
